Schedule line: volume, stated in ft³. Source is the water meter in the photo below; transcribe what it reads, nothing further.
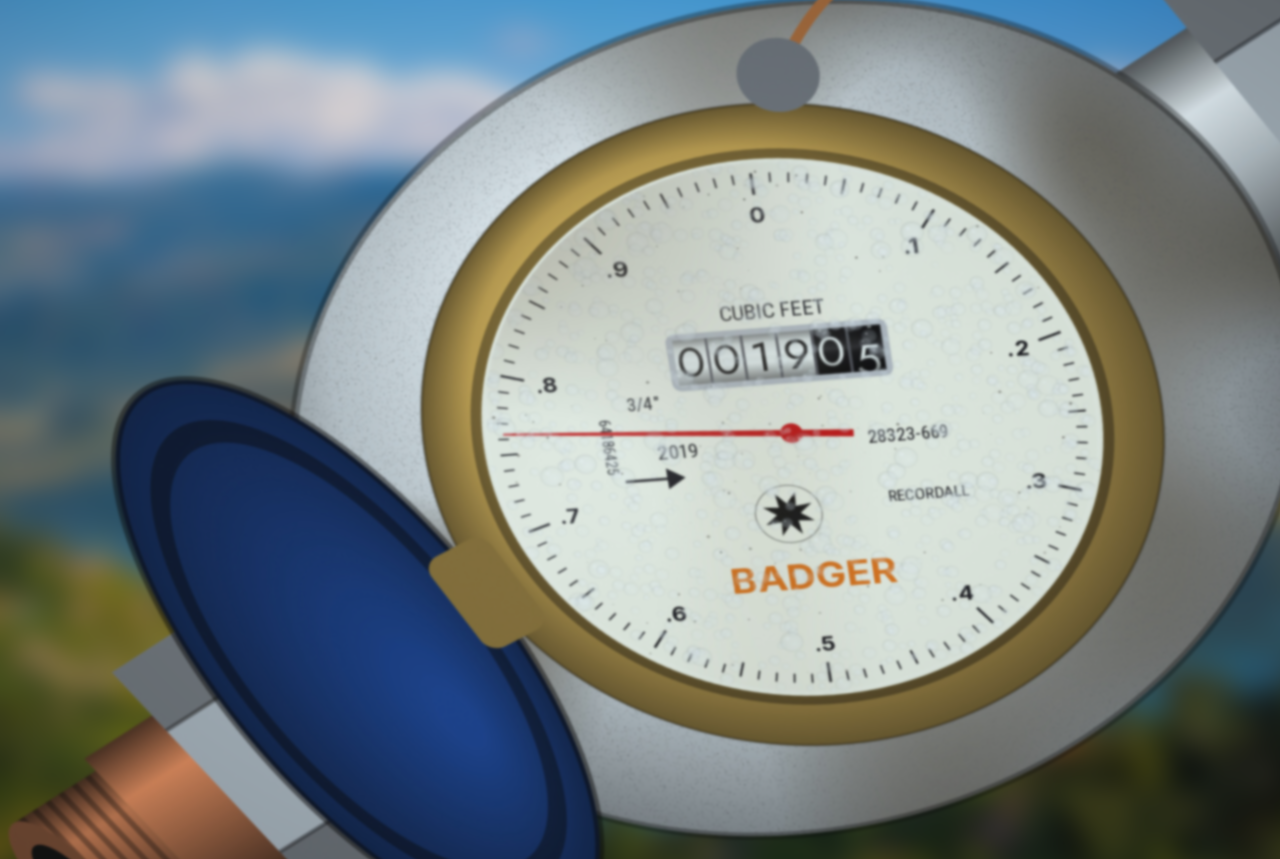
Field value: 1904.76 ft³
